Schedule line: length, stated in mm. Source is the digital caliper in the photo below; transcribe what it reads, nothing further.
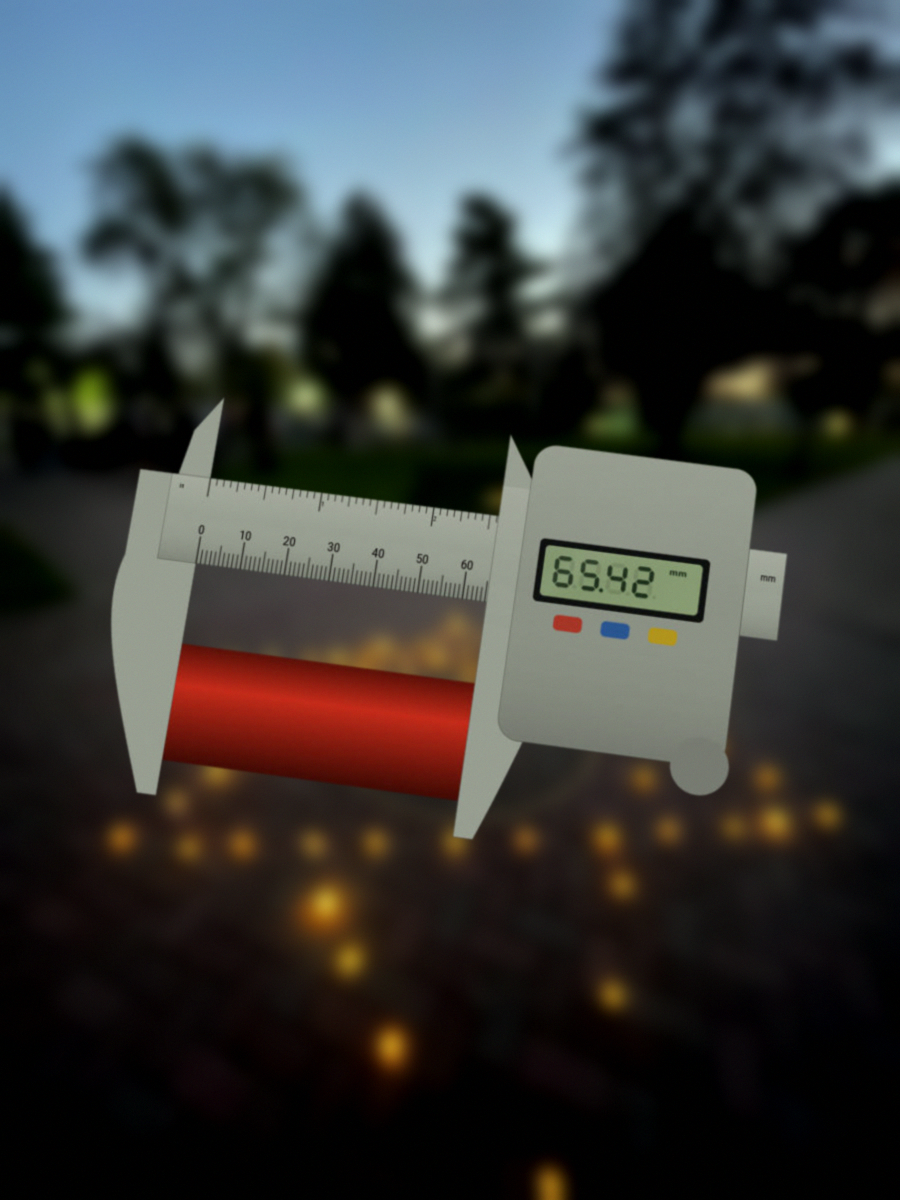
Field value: 65.42 mm
